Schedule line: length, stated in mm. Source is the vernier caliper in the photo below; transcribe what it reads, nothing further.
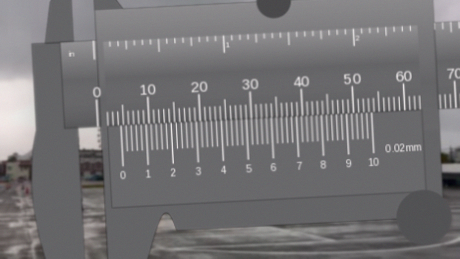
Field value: 4.5 mm
